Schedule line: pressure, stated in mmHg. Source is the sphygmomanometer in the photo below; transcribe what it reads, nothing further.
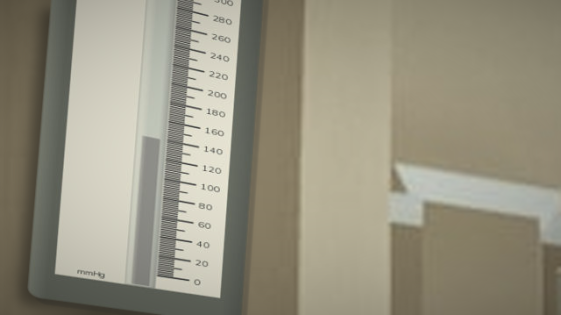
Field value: 140 mmHg
